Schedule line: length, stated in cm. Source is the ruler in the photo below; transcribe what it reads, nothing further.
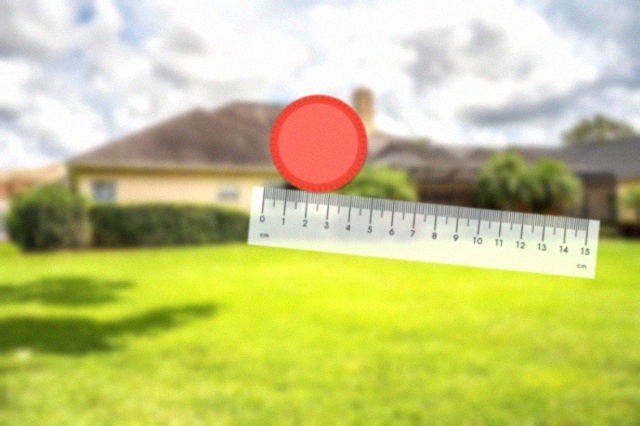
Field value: 4.5 cm
